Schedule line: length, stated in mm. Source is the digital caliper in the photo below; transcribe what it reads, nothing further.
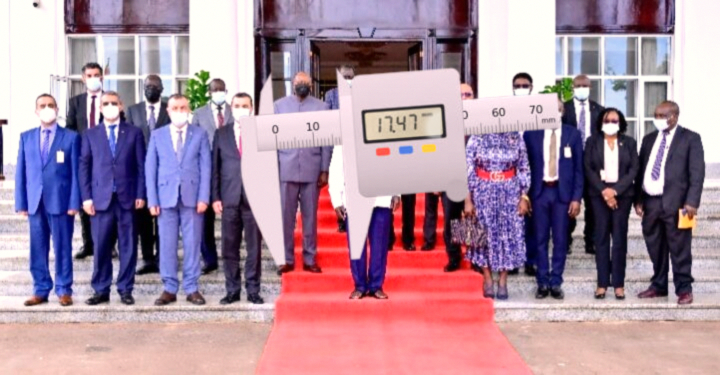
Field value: 17.47 mm
